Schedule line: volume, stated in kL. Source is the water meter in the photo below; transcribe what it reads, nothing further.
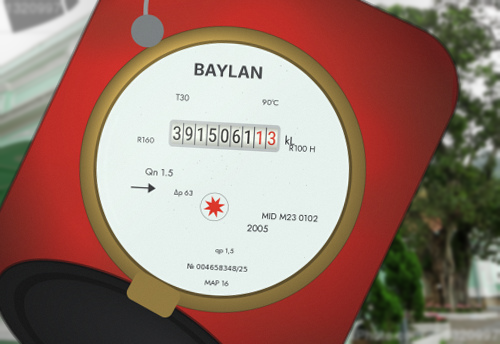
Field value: 3915061.13 kL
